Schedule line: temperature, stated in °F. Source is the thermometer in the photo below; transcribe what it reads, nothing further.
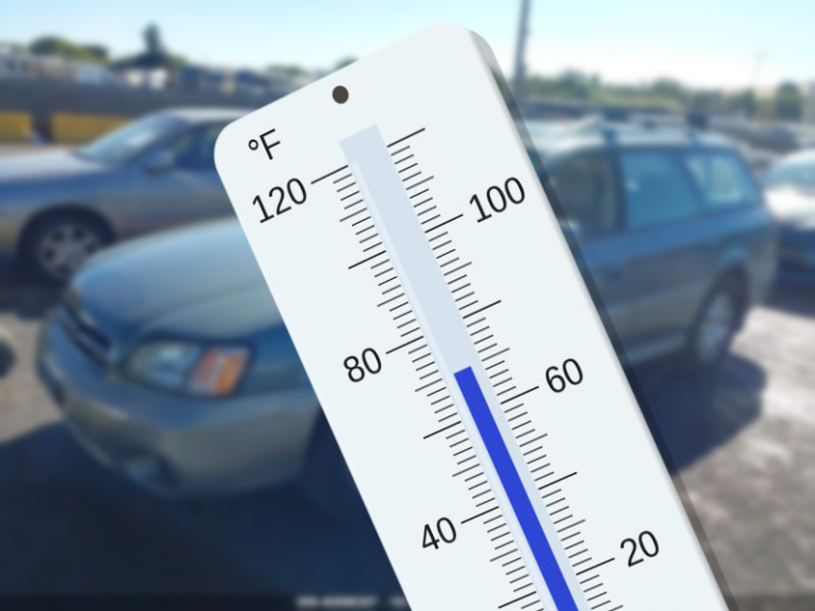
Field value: 70 °F
